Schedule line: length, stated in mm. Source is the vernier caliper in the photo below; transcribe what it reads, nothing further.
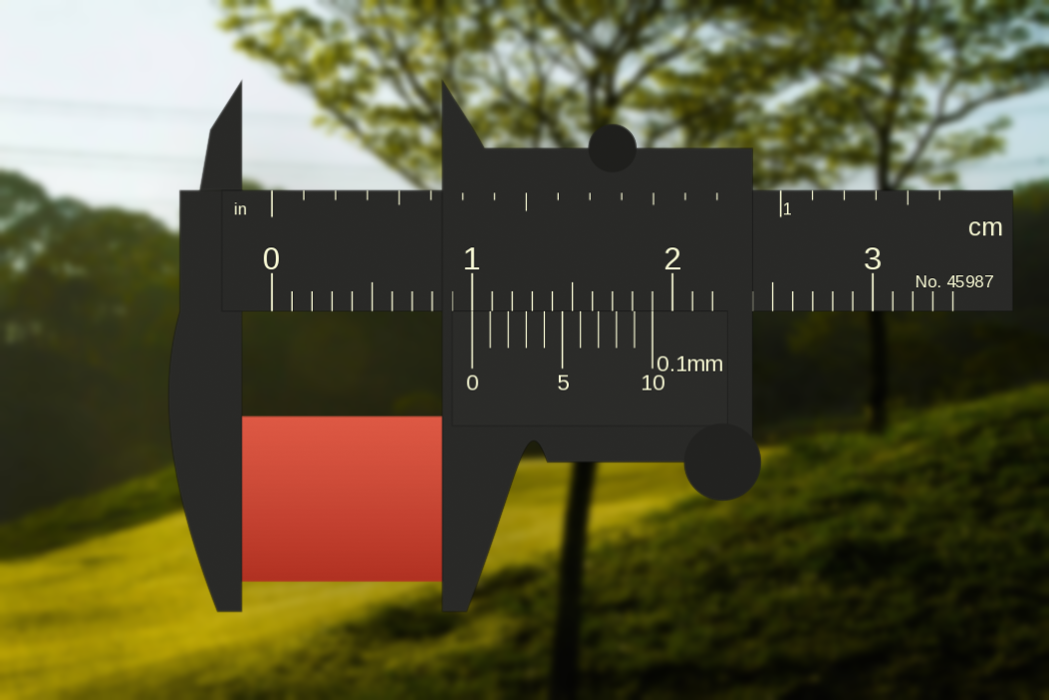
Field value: 10.0 mm
